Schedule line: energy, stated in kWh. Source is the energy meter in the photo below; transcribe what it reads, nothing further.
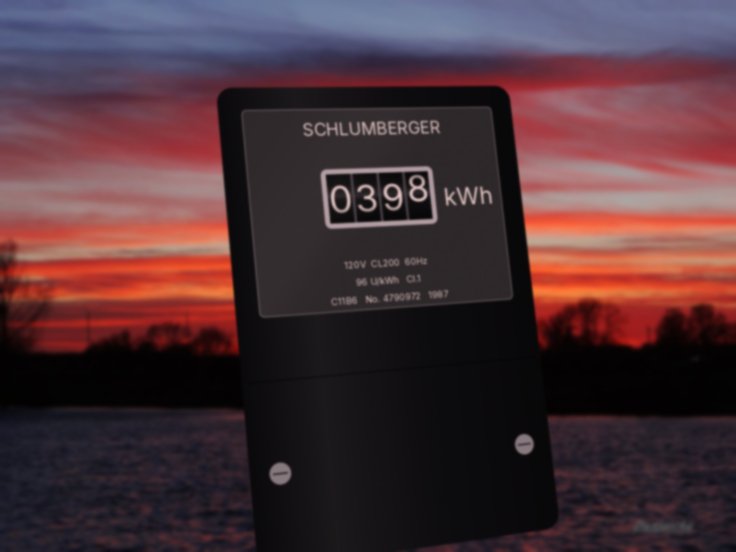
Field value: 398 kWh
